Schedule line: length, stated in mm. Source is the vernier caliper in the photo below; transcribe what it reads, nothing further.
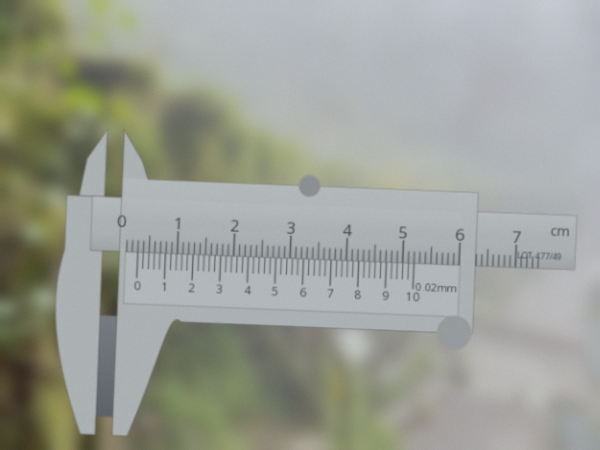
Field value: 3.0 mm
